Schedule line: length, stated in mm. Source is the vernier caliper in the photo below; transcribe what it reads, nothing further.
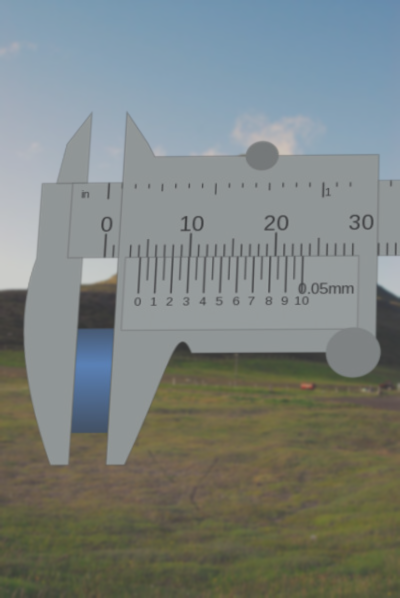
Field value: 4.2 mm
